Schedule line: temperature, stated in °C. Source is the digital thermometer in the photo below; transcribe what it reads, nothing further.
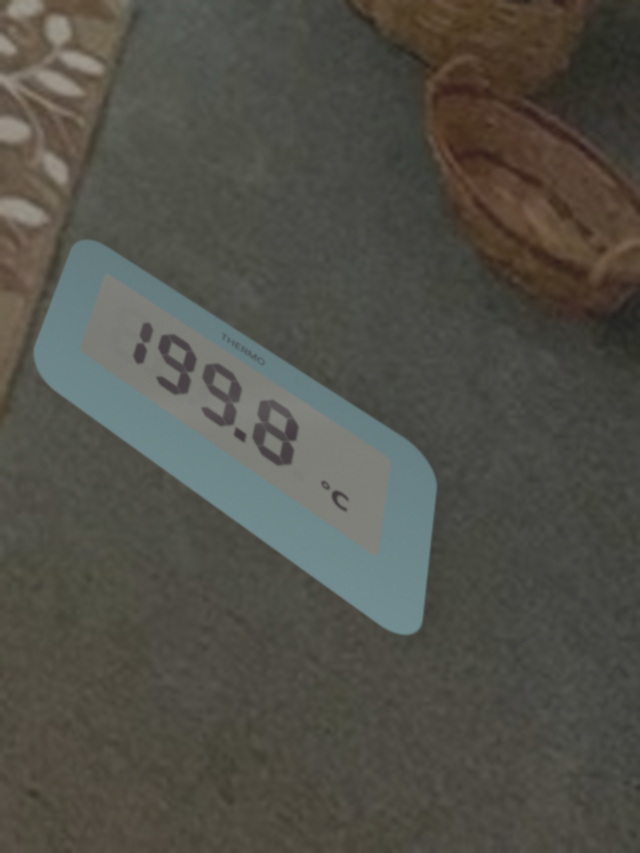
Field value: 199.8 °C
